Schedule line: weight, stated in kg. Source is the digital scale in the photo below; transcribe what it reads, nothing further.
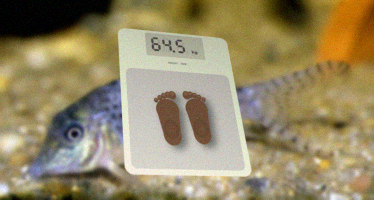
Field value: 64.5 kg
